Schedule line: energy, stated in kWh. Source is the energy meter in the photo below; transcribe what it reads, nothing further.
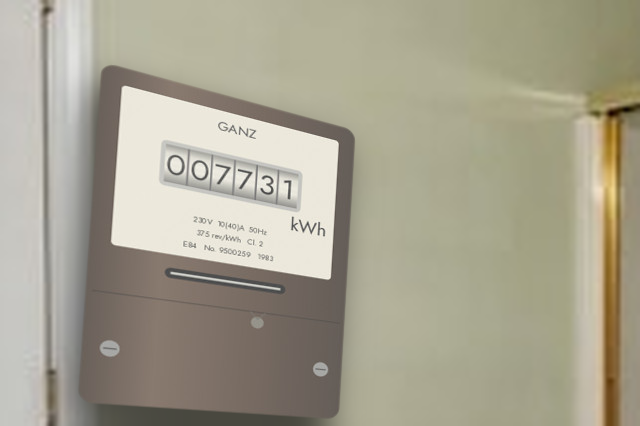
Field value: 7731 kWh
